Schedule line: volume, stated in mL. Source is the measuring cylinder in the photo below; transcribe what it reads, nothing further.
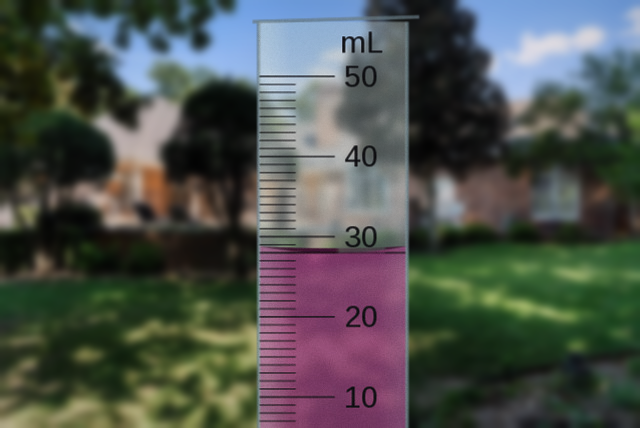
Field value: 28 mL
